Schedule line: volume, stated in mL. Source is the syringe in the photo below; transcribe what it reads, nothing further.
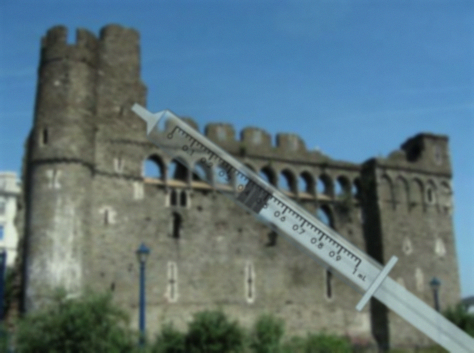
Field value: 0.4 mL
